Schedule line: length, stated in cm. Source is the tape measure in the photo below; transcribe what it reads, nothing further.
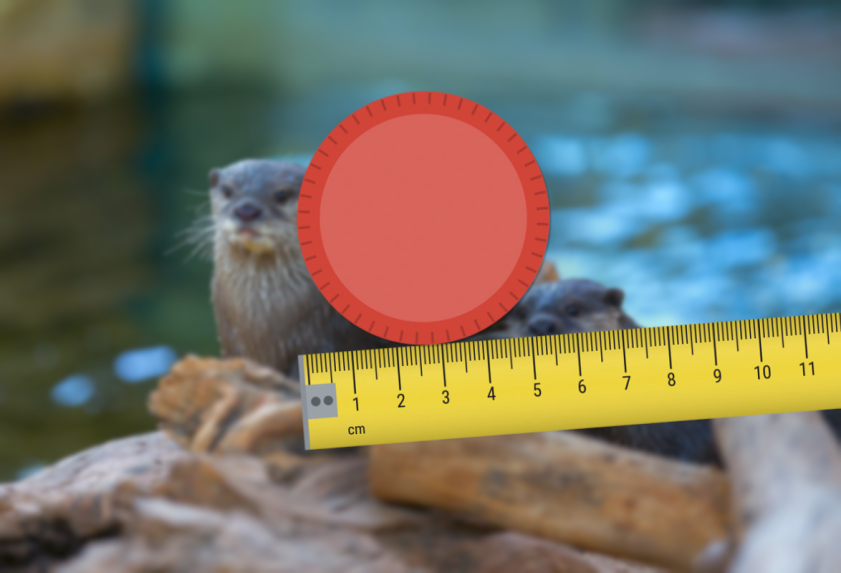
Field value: 5.6 cm
